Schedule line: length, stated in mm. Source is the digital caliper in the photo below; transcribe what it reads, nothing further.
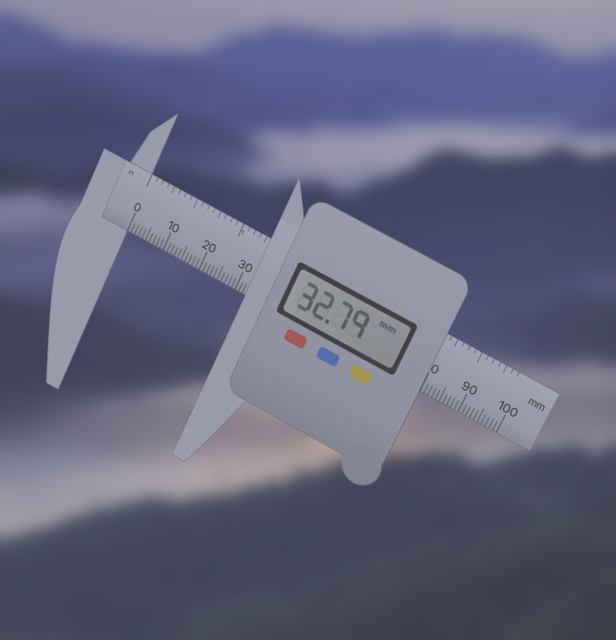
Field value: 32.79 mm
